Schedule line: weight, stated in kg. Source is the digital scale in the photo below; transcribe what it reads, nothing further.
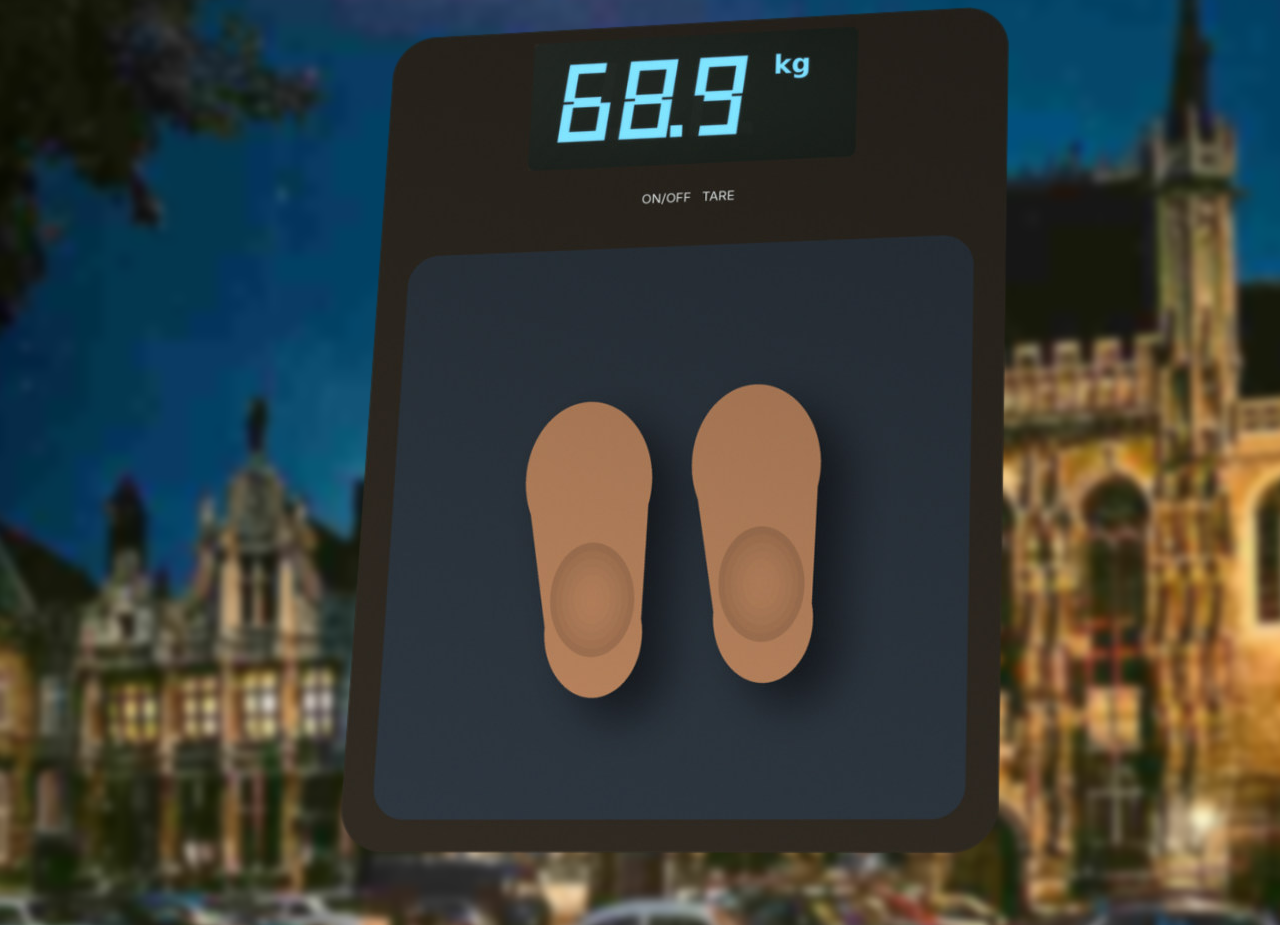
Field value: 68.9 kg
